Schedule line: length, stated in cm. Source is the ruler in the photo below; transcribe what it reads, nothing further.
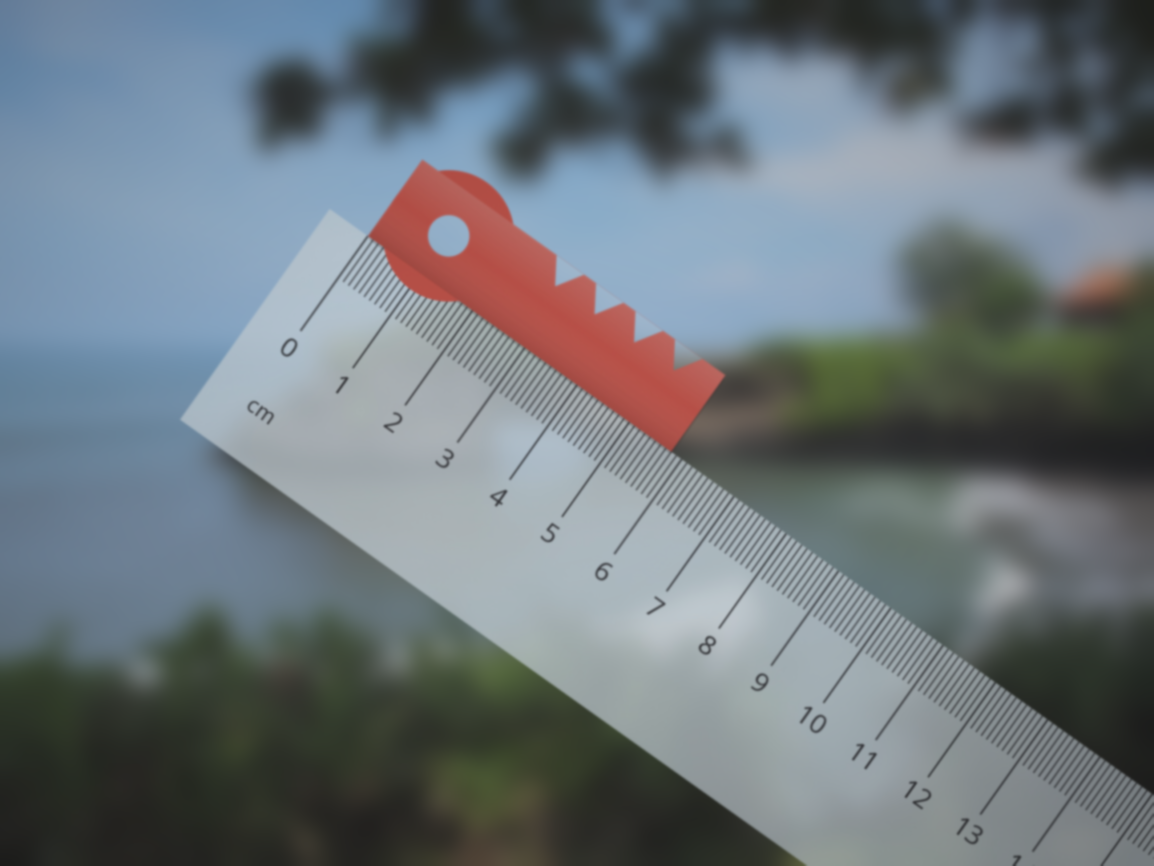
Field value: 5.8 cm
